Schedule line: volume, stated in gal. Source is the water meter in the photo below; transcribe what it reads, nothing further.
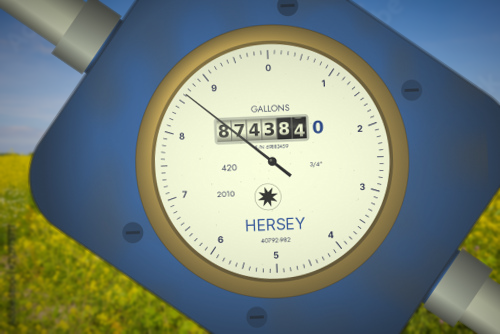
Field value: 8743838.6 gal
